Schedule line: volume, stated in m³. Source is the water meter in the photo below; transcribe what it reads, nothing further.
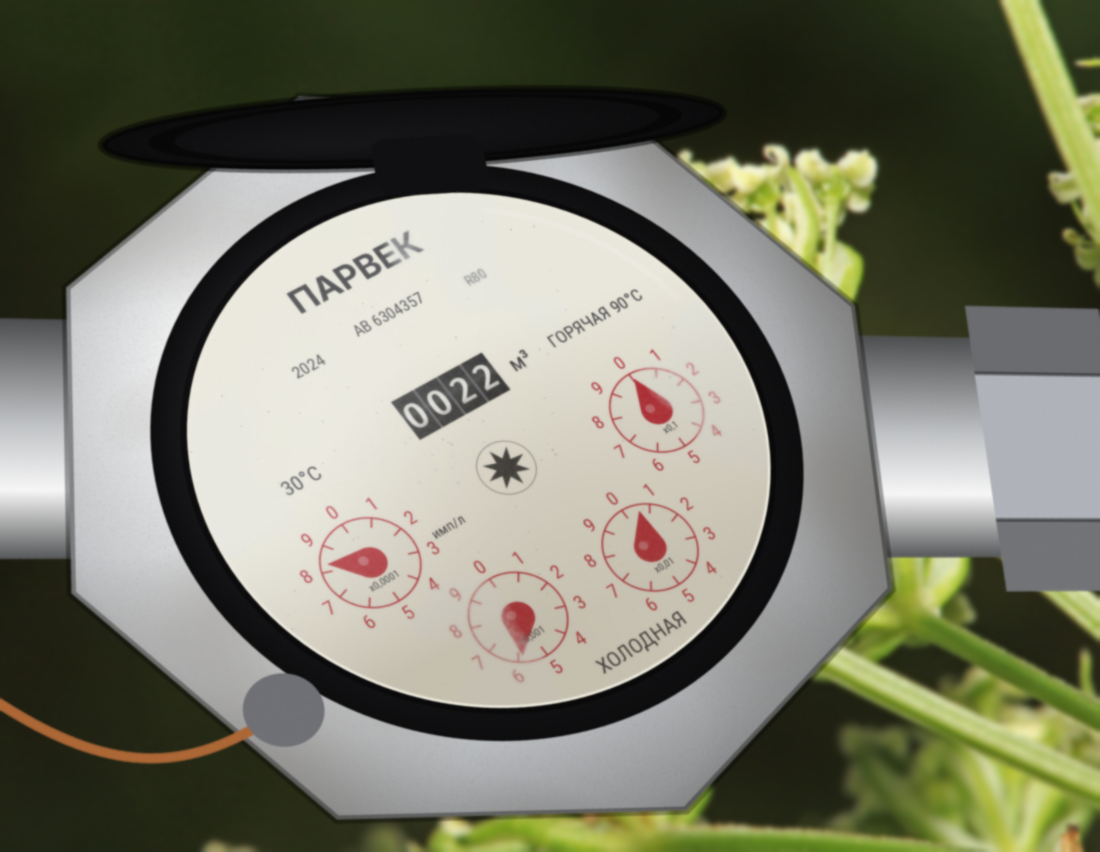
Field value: 22.0058 m³
